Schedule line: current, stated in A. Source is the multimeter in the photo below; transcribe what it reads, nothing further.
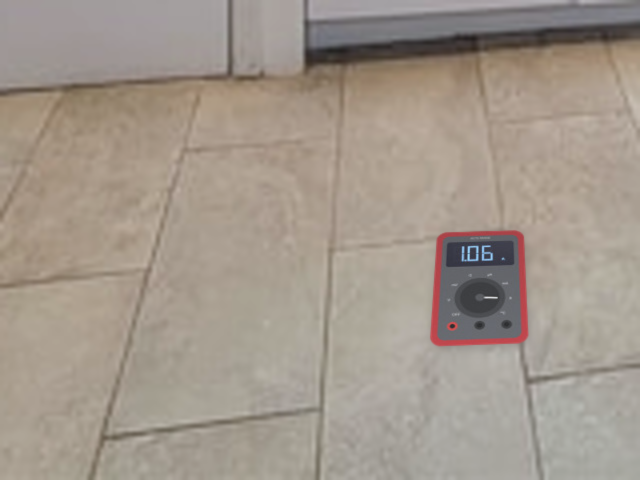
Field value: 1.06 A
